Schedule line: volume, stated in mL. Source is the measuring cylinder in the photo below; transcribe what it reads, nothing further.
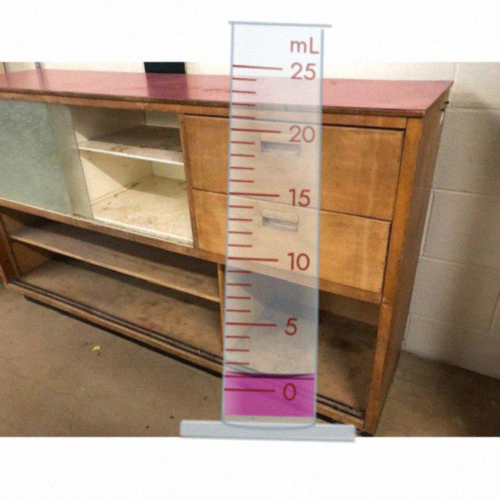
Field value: 1 mL
